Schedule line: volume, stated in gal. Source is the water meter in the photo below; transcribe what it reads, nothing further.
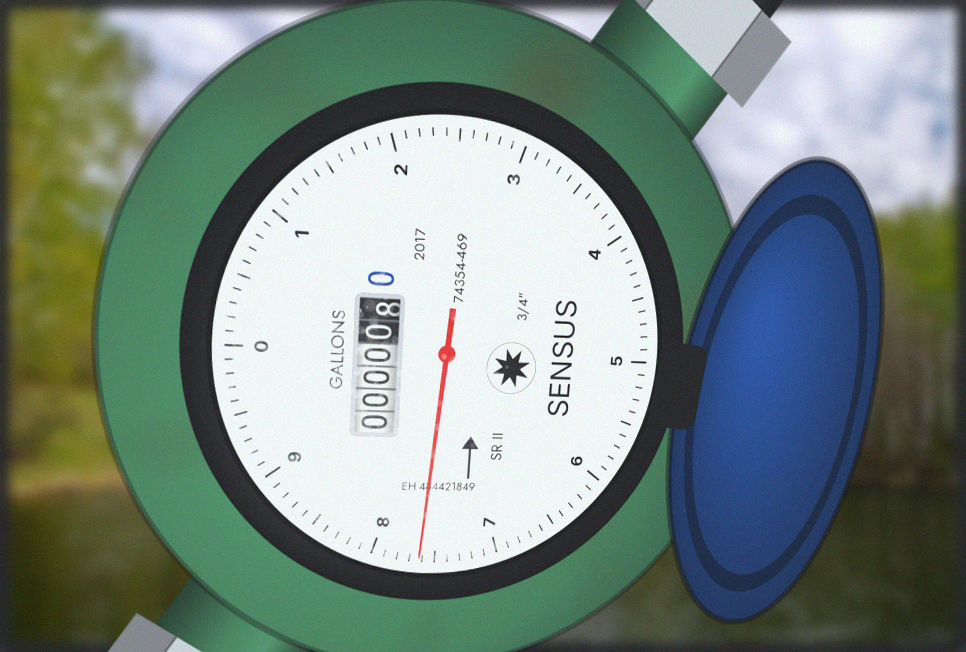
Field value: 77.6 gal
